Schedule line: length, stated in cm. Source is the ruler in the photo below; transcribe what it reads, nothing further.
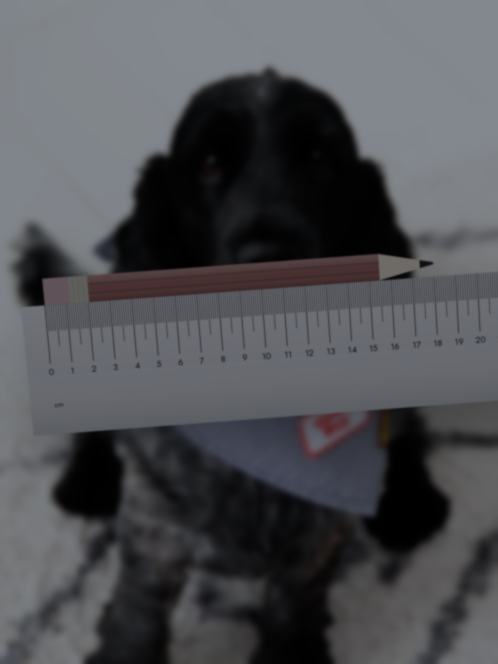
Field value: 18 cm
